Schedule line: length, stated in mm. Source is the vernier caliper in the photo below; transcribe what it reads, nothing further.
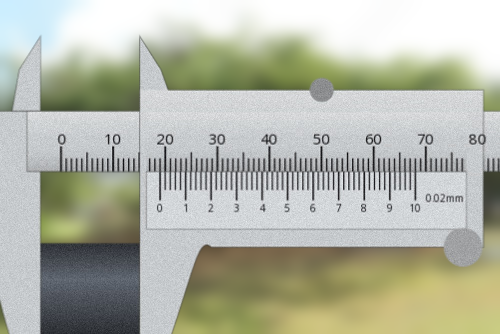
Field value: 19.0 mm
